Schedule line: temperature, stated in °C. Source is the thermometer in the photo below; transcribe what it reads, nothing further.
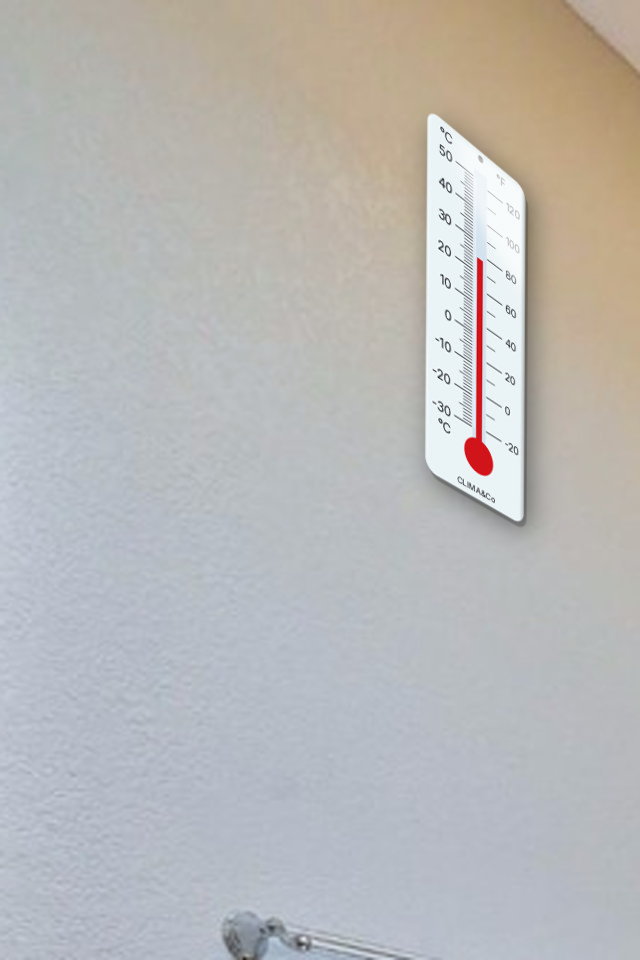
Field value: 25 °C
